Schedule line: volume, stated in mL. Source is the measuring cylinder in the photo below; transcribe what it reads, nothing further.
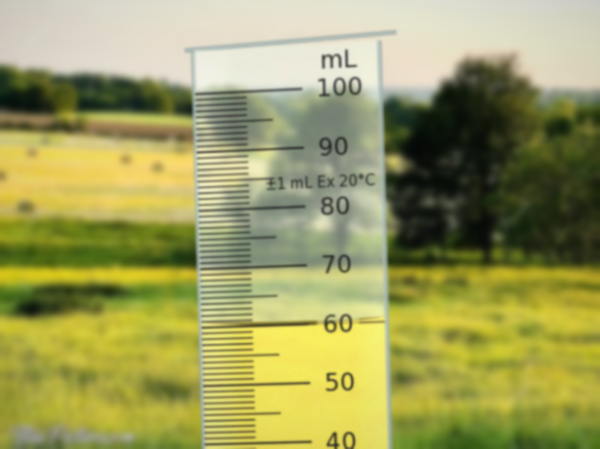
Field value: 60 mL
